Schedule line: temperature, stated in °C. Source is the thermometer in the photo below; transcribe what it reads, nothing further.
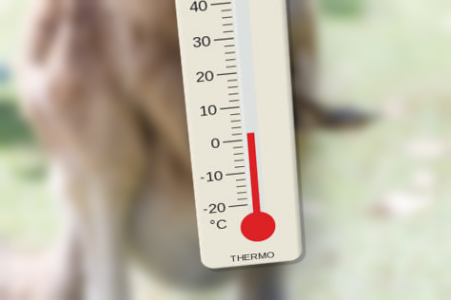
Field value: 2 °C
